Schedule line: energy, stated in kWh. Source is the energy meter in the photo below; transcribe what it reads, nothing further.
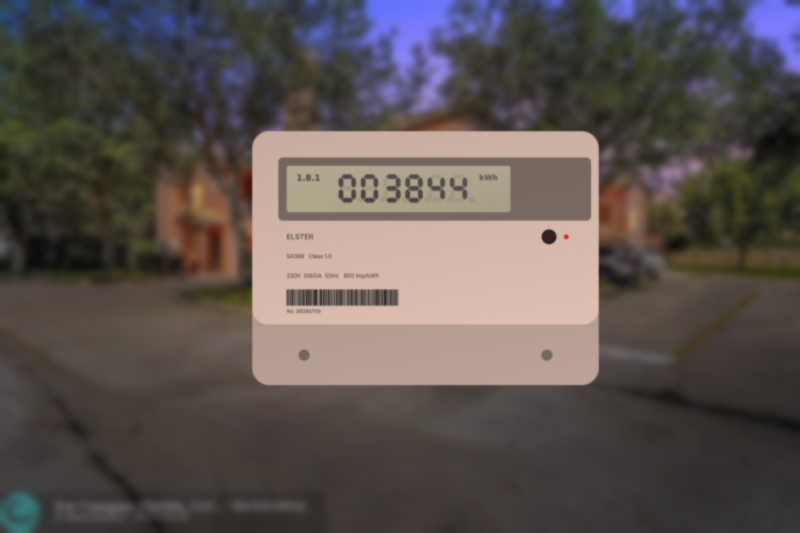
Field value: 3844 kWh
